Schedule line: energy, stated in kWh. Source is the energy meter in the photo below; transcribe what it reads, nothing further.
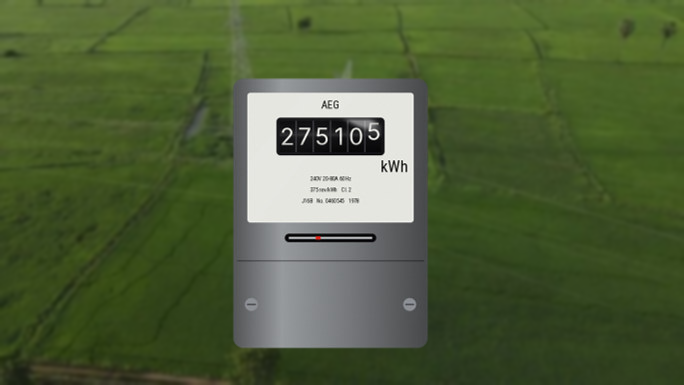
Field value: 275105 kWh
